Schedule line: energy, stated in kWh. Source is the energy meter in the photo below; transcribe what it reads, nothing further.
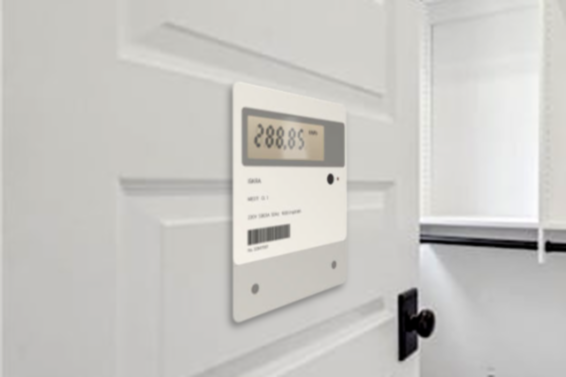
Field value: 288.85 kWh
